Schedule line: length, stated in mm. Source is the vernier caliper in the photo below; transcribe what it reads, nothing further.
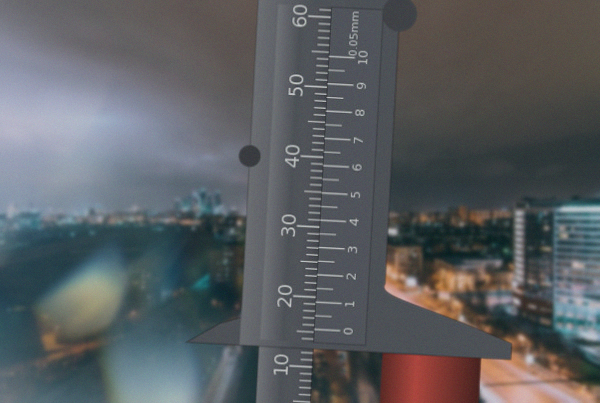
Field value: 15.4 mm
